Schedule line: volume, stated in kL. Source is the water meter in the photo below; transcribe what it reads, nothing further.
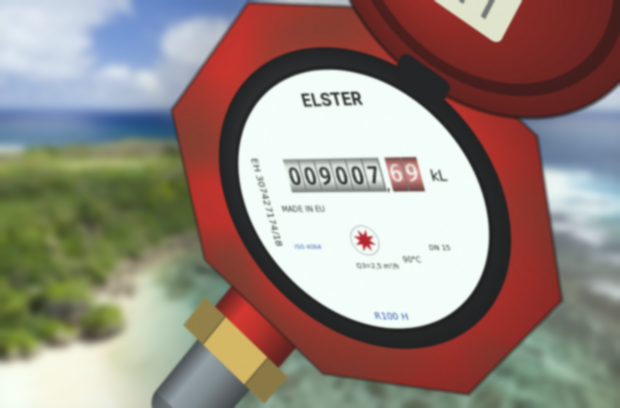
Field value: 9007.69 kL
